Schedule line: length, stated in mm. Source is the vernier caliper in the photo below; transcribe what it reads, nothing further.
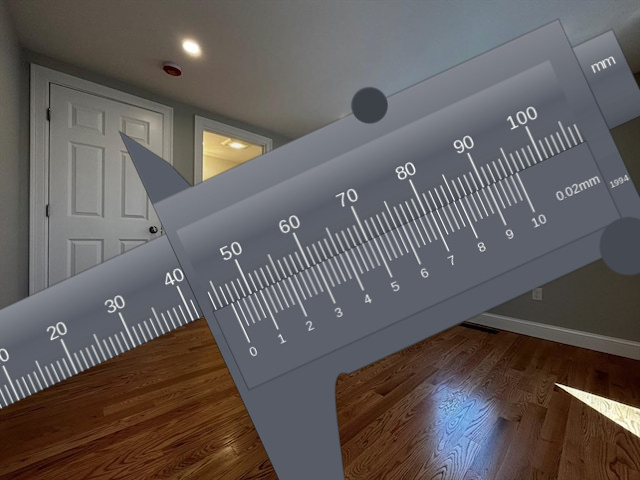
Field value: 46.6 mm
